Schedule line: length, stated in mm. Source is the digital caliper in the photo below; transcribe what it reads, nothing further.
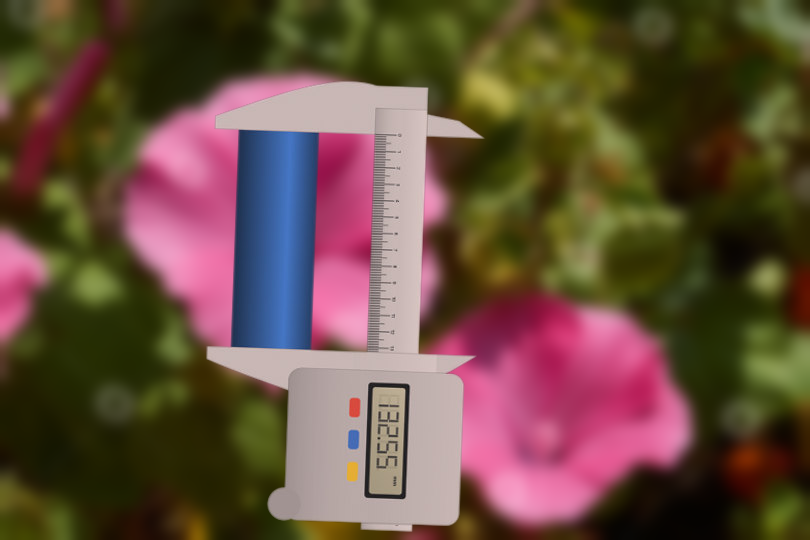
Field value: 132.55 mm
